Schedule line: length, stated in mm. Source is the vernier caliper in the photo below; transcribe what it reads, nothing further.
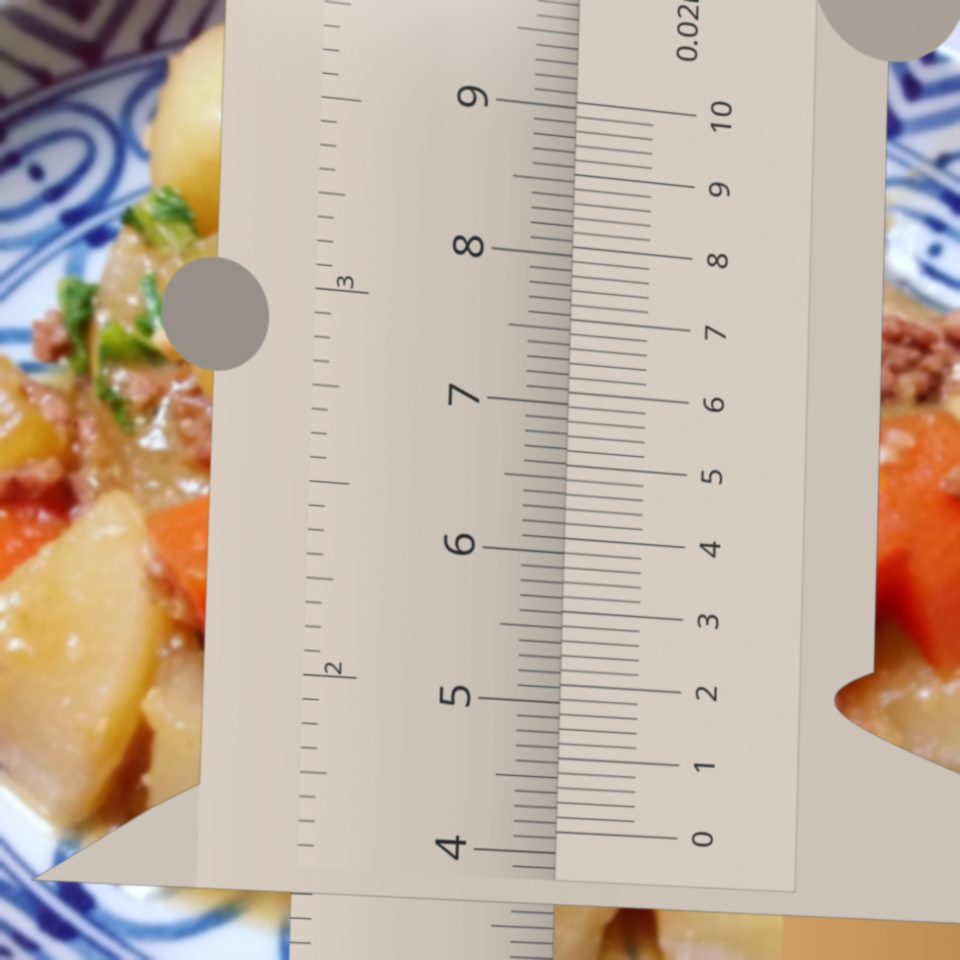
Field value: 41.4 mm
